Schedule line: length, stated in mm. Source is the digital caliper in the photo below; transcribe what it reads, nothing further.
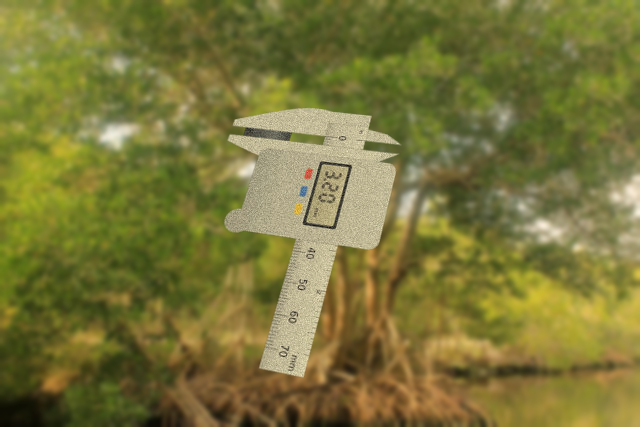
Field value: 3.20 mm
